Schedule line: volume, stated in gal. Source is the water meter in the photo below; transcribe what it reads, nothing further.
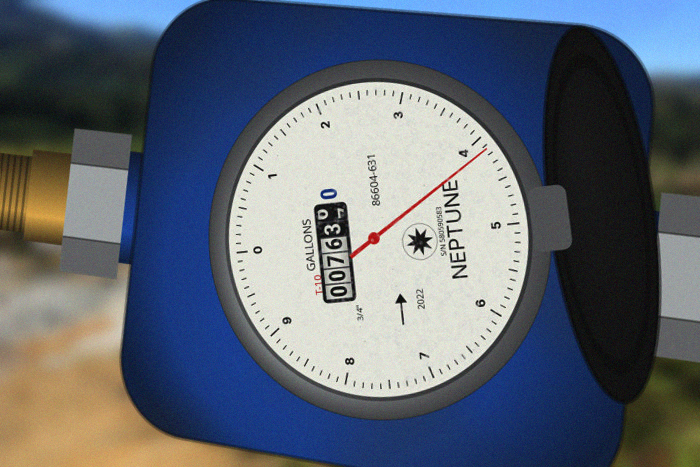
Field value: 76364.1 gal
